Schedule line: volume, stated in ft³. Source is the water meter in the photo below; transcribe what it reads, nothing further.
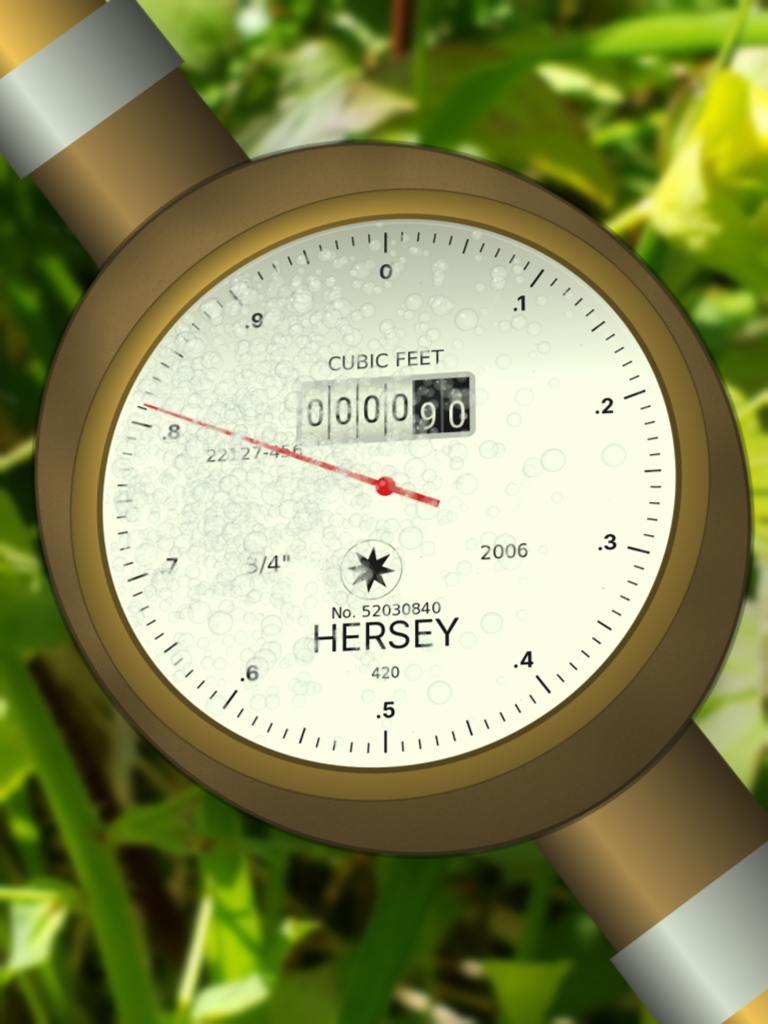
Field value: 89.81 ft³
